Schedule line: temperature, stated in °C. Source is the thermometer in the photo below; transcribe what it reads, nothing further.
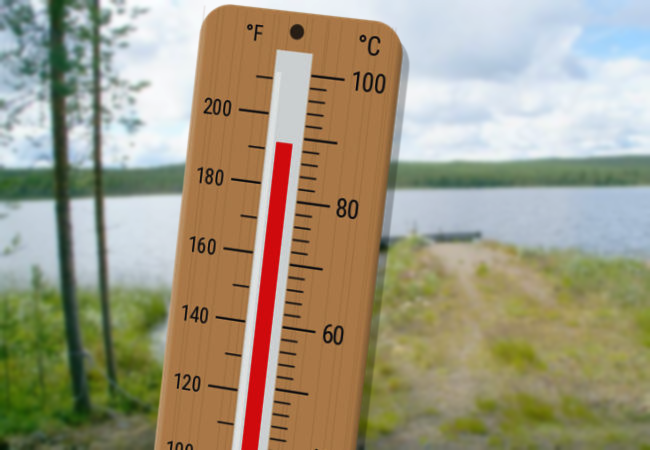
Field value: 89 °C
